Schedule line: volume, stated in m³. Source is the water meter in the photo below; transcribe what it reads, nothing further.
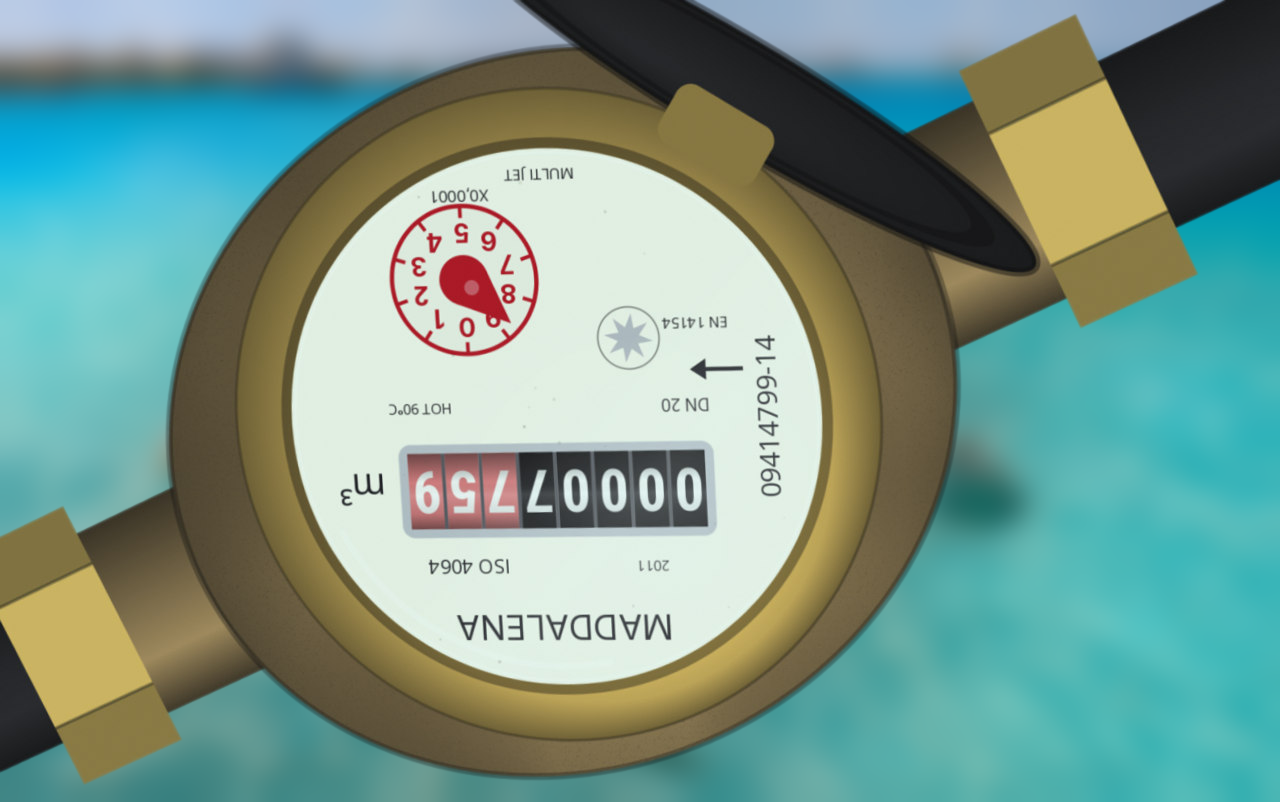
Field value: 7.7598 m³
